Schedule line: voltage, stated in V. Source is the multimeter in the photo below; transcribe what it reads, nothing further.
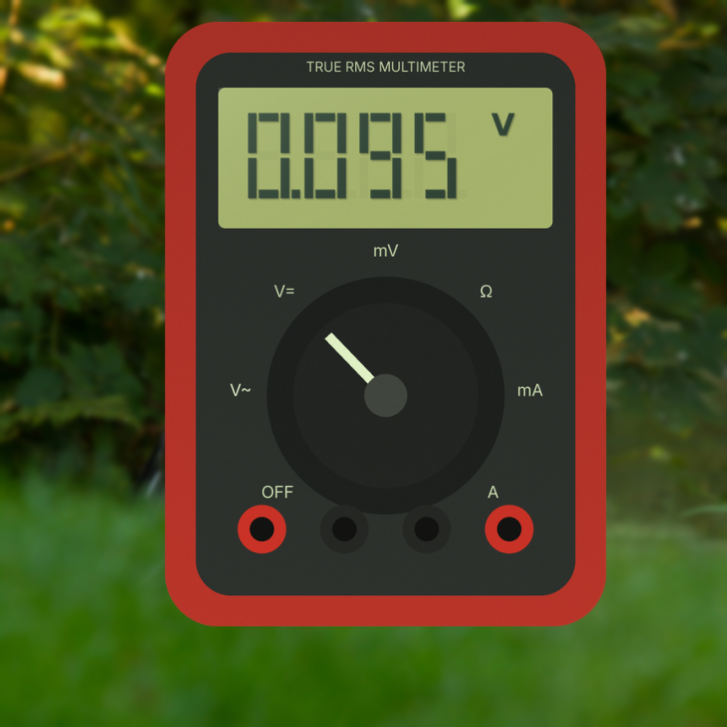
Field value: 0.095 V
